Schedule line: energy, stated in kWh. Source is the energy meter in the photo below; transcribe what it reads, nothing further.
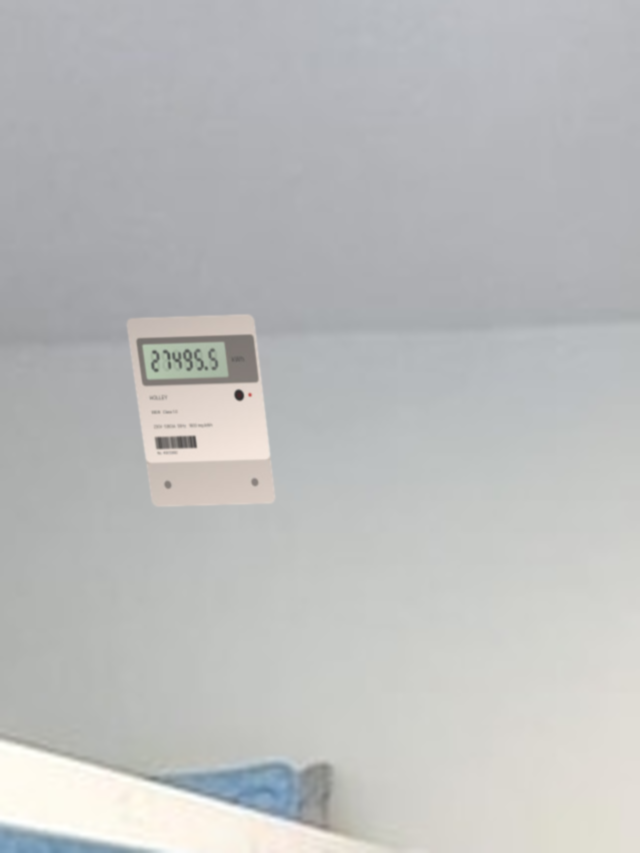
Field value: 27495.5 kWh
